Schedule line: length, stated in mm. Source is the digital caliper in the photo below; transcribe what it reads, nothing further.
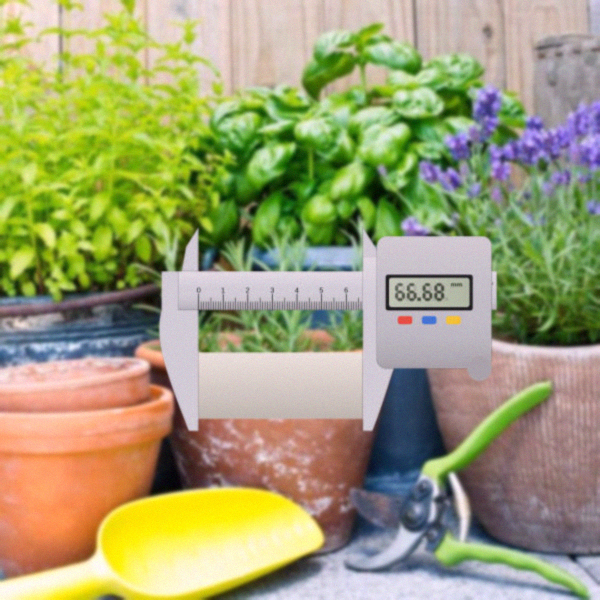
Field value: 66.68 mm
